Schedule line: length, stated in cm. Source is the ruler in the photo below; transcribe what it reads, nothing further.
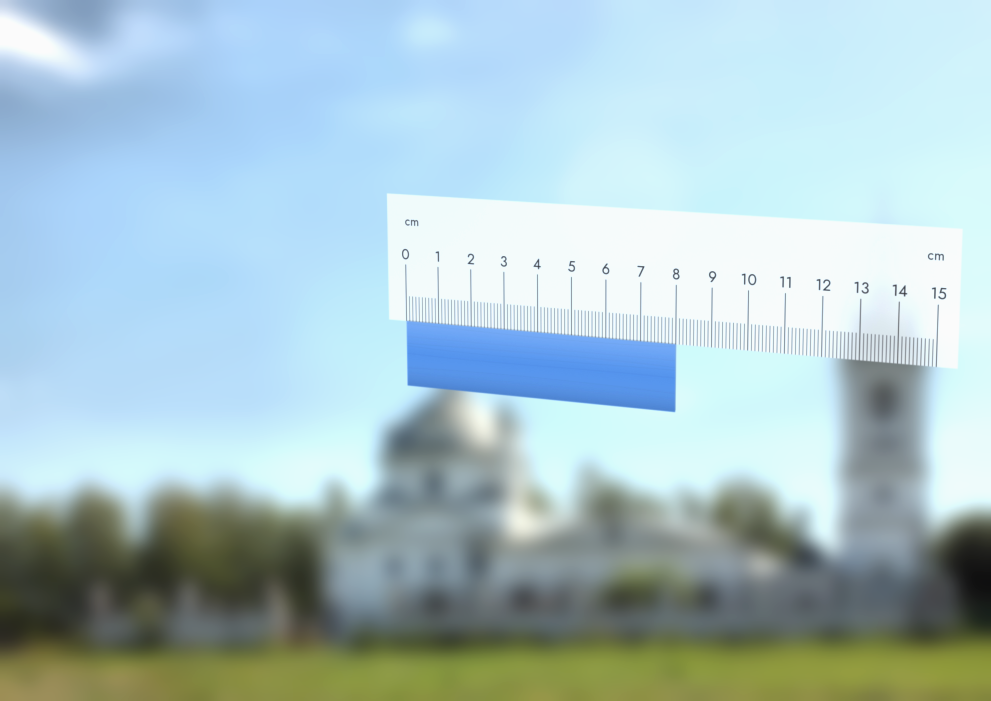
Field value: 8 cm
